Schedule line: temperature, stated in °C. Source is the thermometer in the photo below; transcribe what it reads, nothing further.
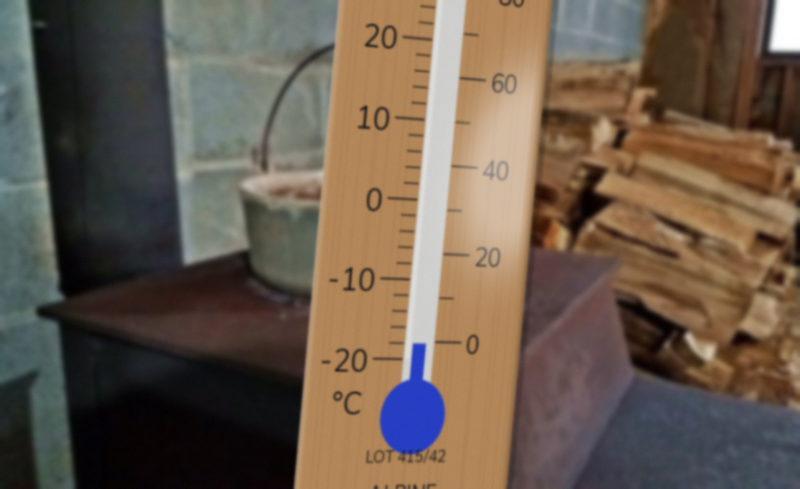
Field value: -18 °C
